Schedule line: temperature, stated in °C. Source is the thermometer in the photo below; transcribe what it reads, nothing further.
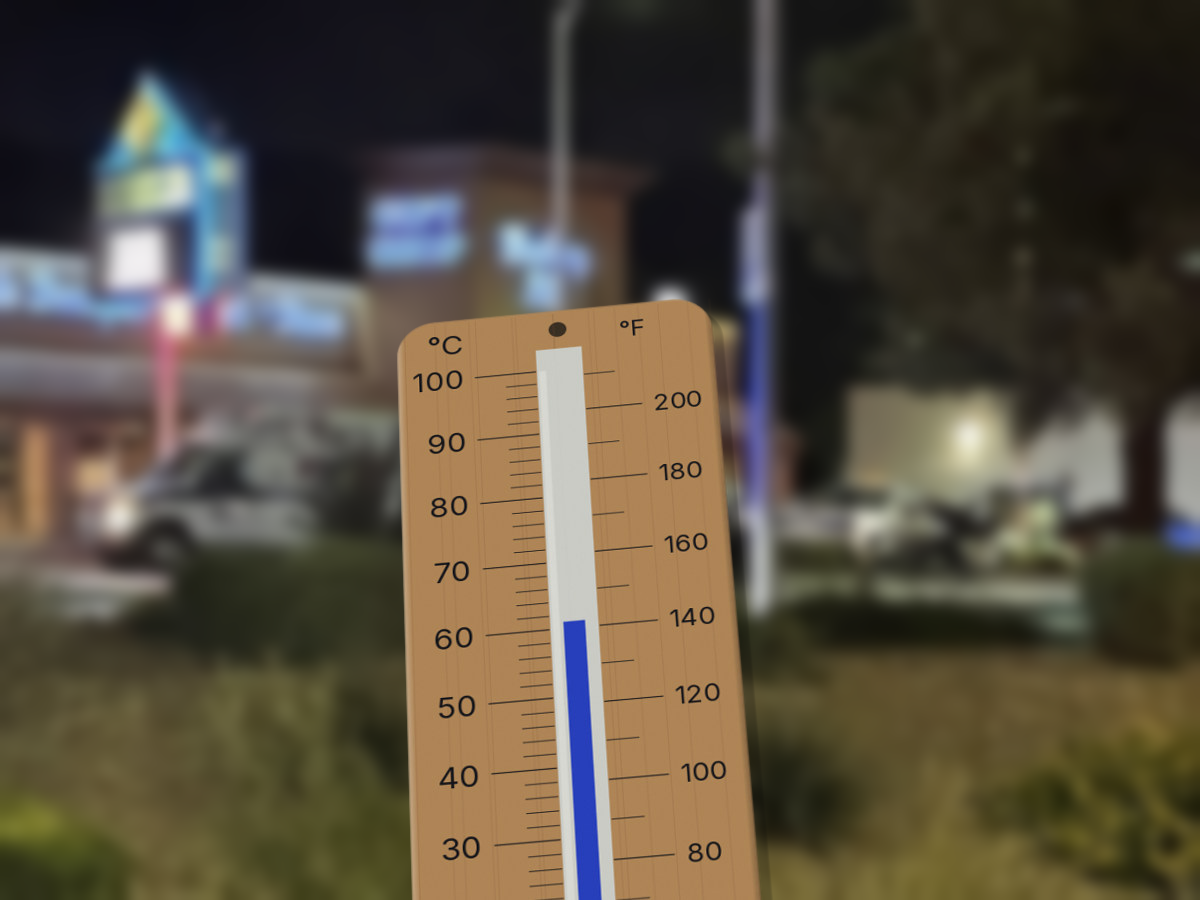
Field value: 61 °C
